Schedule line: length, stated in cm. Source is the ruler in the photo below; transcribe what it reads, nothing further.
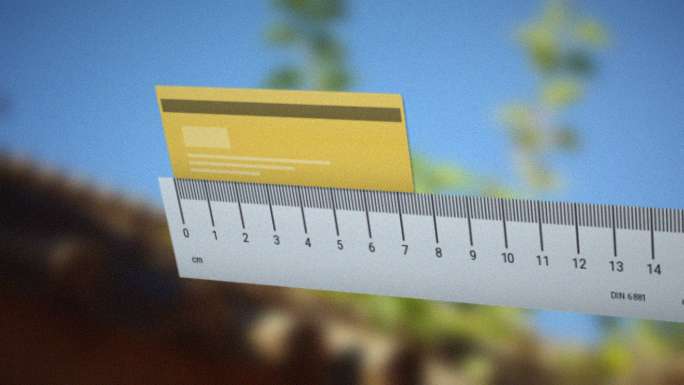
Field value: 7.5 cm
